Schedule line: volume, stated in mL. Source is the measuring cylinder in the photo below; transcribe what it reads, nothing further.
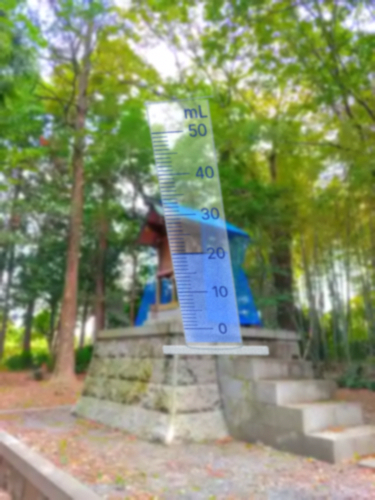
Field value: 20 mL
